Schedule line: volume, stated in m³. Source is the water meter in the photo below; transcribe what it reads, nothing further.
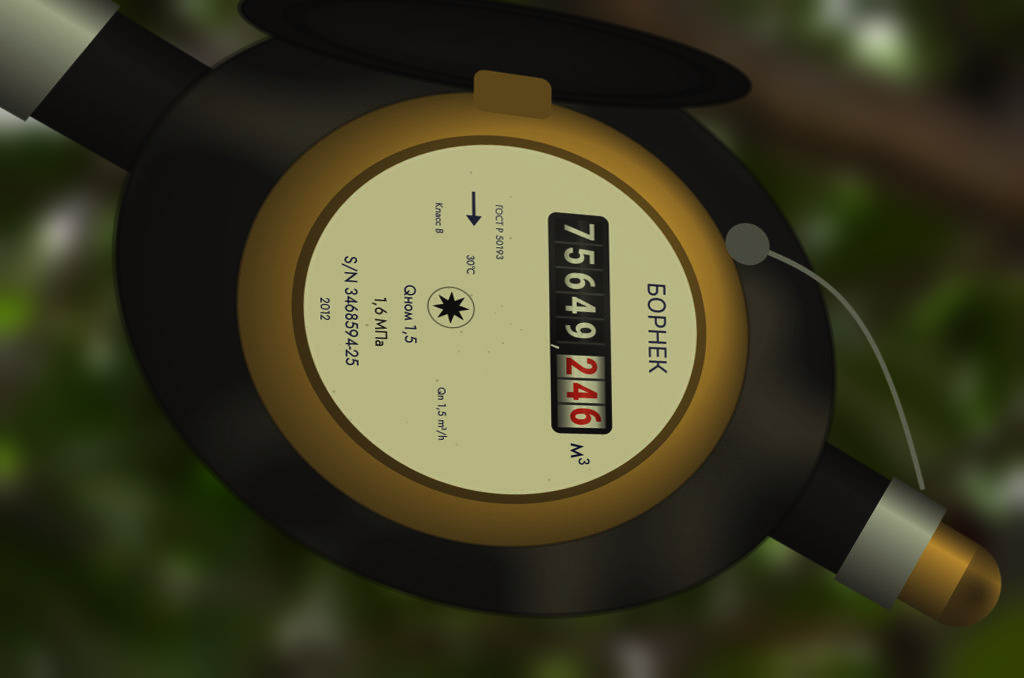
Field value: 75649.246 m³
